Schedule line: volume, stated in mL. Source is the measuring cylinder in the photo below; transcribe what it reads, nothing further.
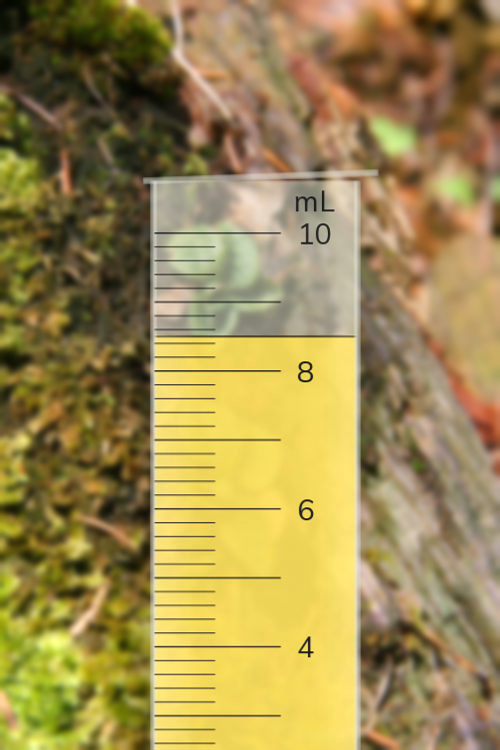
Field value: 8.5 mL
